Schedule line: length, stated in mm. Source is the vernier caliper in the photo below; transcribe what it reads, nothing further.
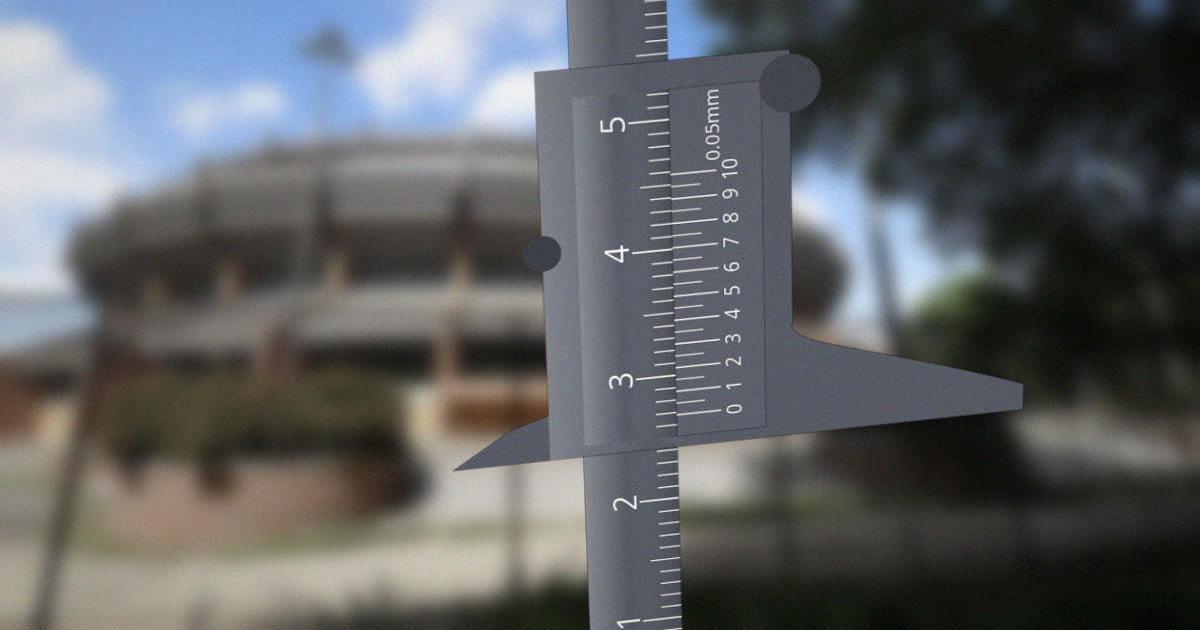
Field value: 26.8 mm
